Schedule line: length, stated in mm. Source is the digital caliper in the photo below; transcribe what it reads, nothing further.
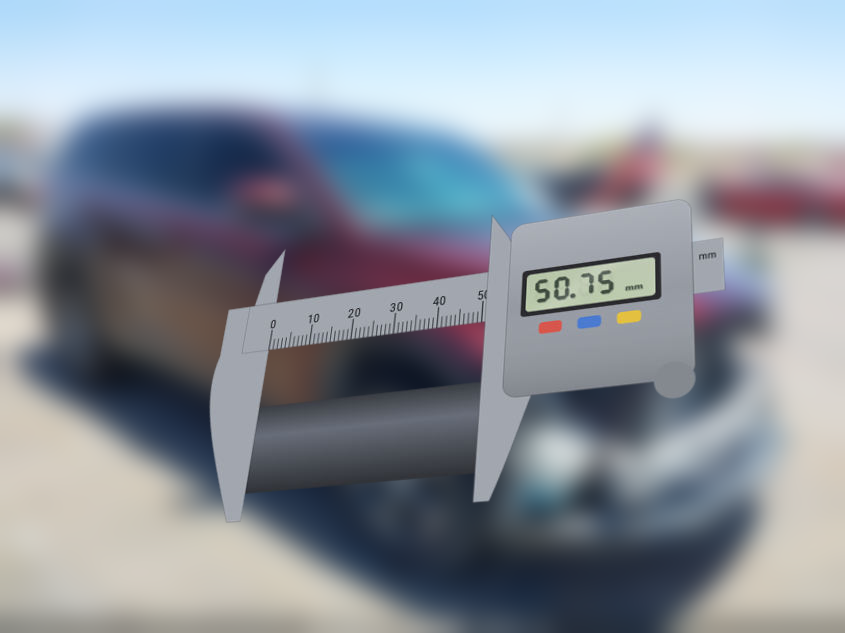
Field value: 50.75 mm
